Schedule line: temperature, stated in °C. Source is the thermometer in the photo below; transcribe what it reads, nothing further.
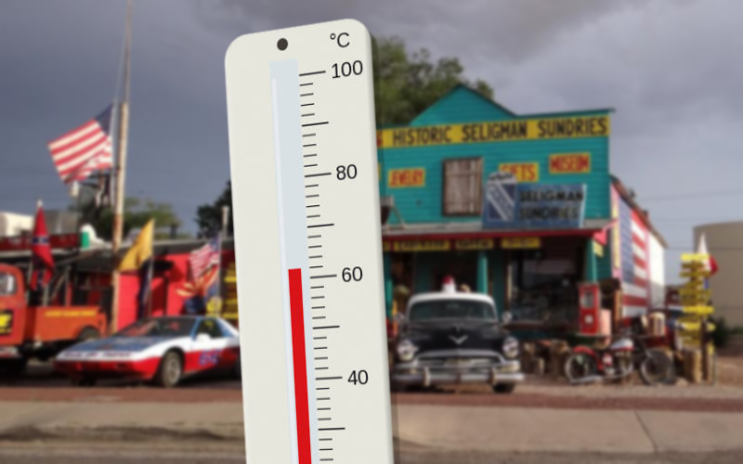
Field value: 62 °C
